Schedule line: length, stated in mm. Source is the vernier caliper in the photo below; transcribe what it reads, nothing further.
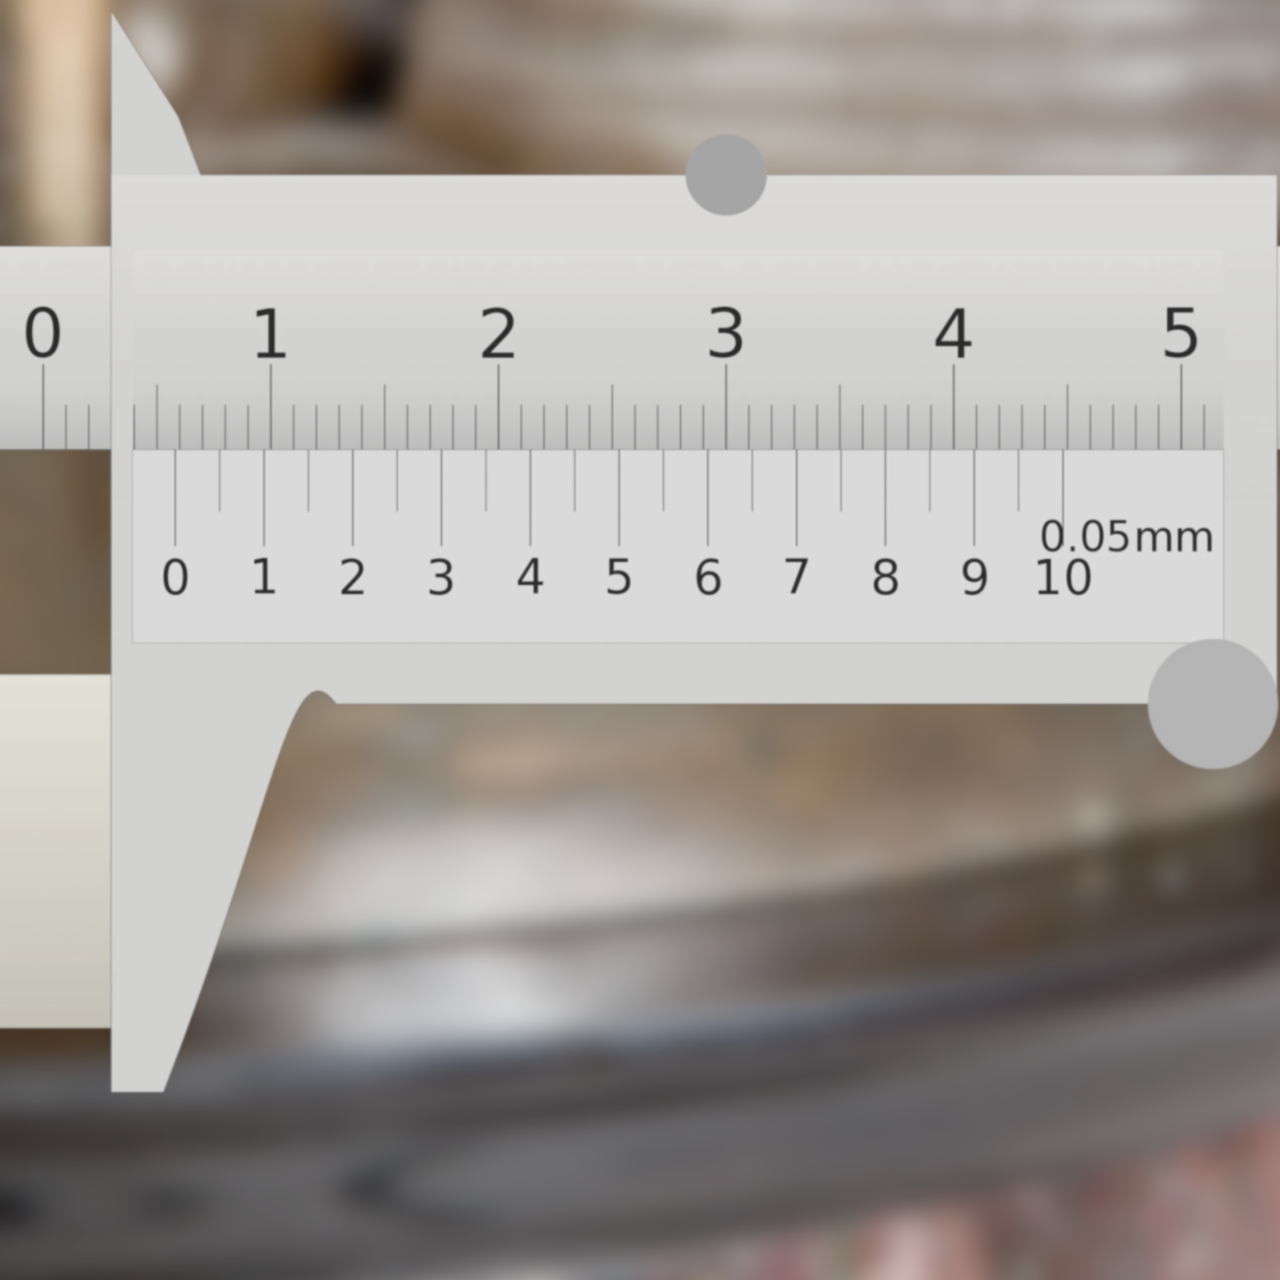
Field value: 5.8 mm
